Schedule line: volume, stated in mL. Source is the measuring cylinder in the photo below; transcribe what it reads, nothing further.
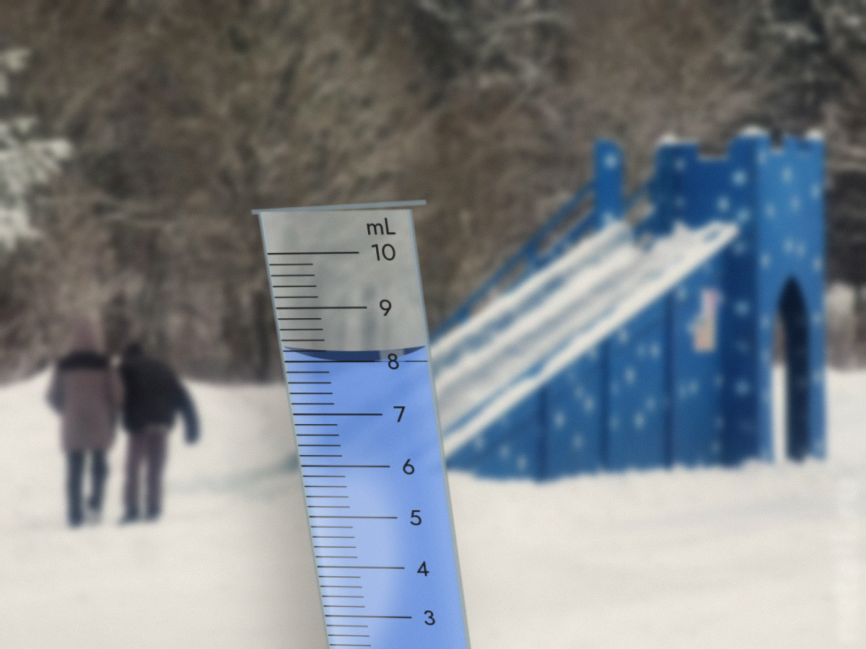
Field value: 8 mL
